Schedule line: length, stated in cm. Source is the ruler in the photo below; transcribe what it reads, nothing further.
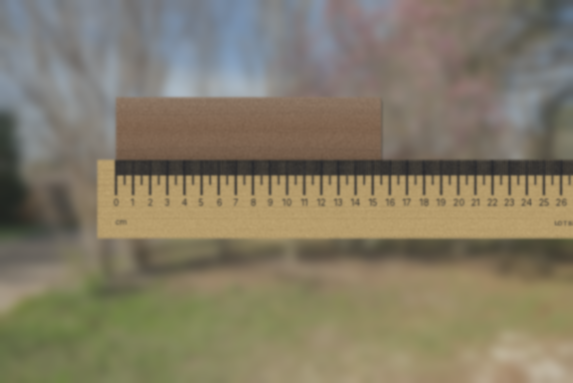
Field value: 15.5 cm
